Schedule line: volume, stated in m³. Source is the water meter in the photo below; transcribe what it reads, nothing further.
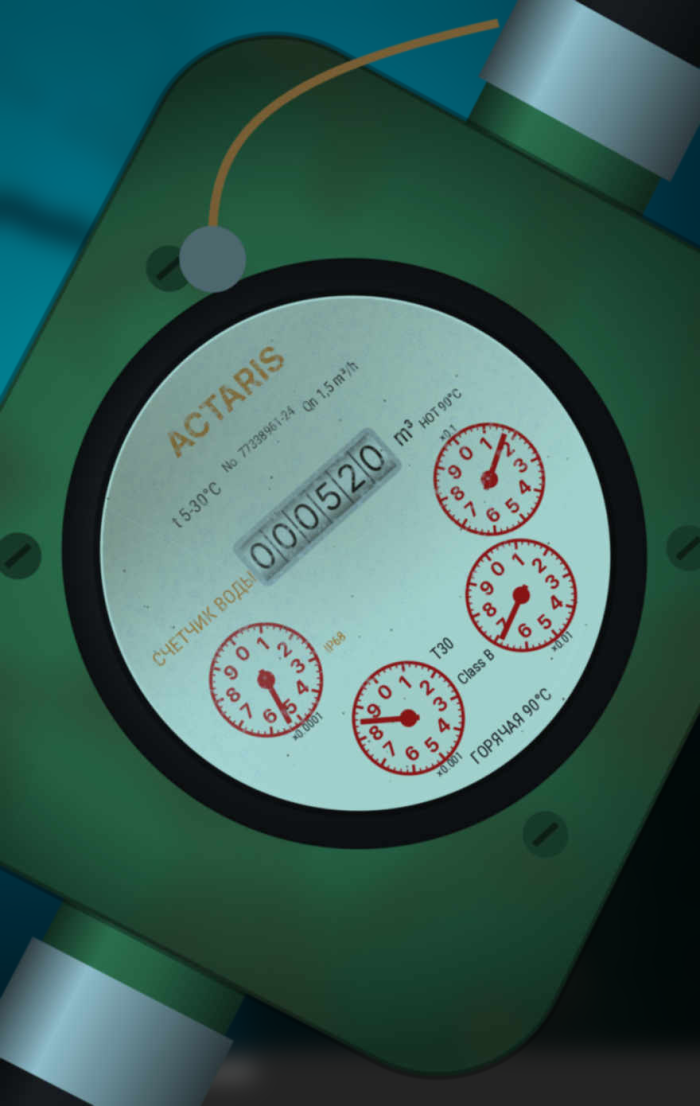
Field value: 520.1685 m³
